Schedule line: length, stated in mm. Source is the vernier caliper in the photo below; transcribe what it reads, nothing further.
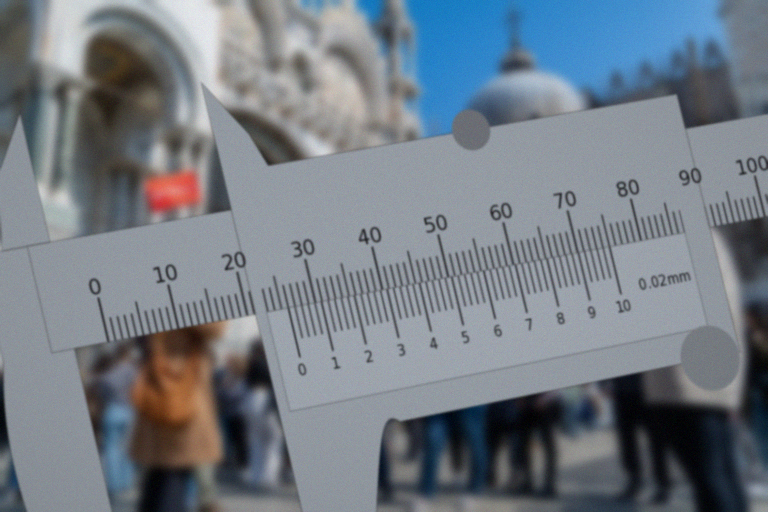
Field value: 26.0 mm
